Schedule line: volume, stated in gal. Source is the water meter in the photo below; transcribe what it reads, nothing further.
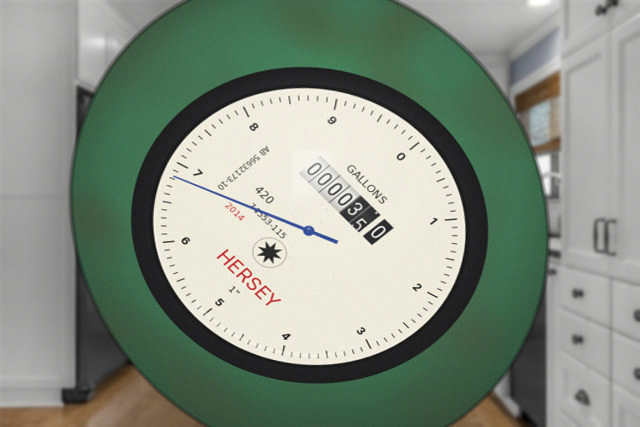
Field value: 346.8 gal
